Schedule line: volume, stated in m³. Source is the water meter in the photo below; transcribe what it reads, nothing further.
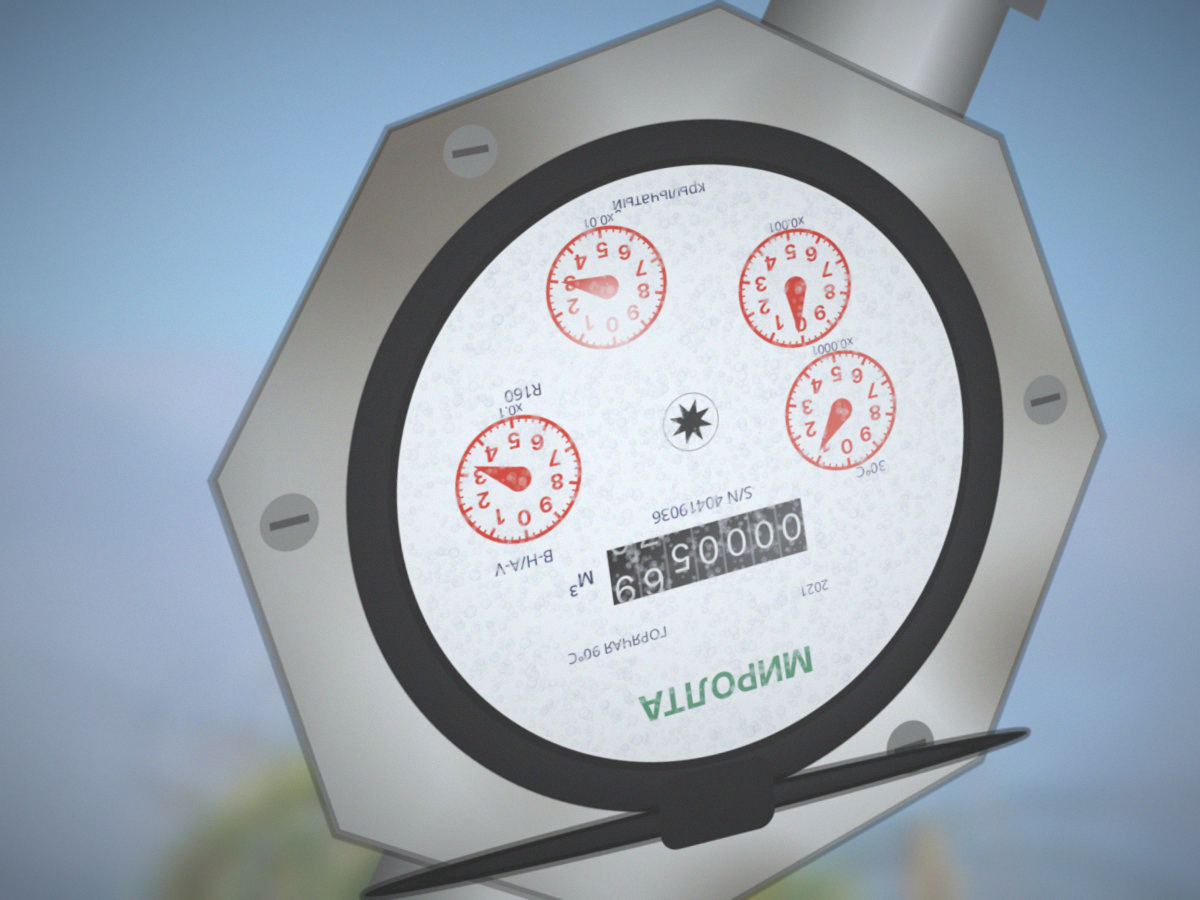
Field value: 569.3301 m³
